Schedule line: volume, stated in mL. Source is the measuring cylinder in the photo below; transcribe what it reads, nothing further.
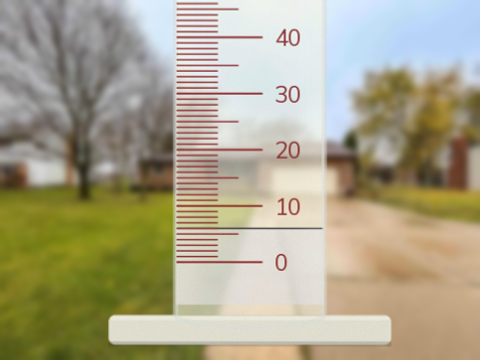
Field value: 6 mL
